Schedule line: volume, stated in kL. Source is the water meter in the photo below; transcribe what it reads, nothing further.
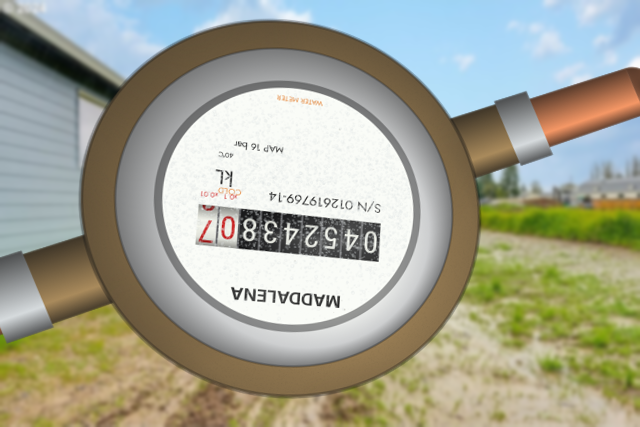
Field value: 452438.07 kL
